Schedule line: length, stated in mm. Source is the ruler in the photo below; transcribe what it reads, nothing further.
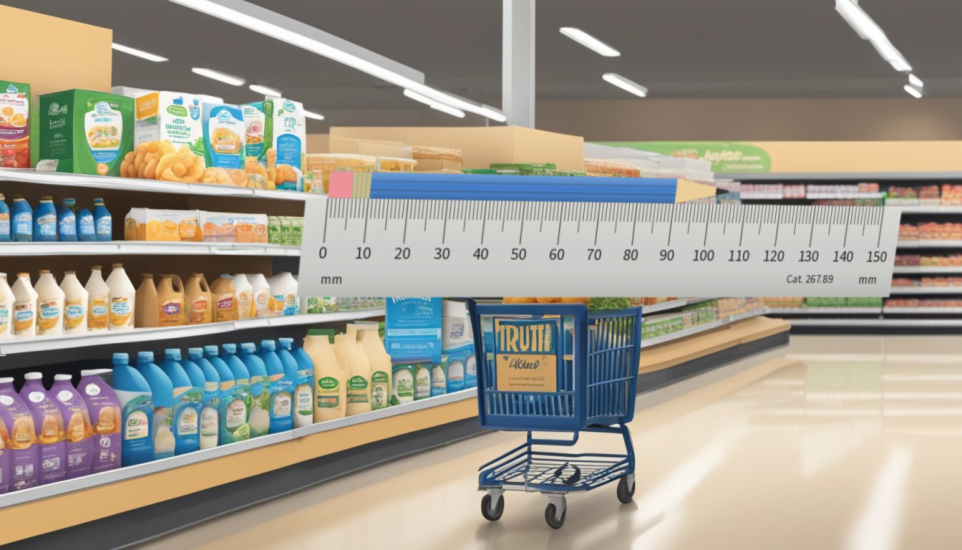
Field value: 105 mm
